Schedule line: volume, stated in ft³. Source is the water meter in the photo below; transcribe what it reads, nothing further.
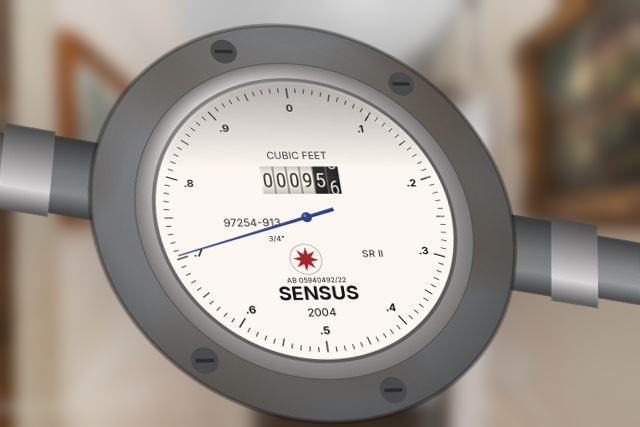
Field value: 955.70 ft³
